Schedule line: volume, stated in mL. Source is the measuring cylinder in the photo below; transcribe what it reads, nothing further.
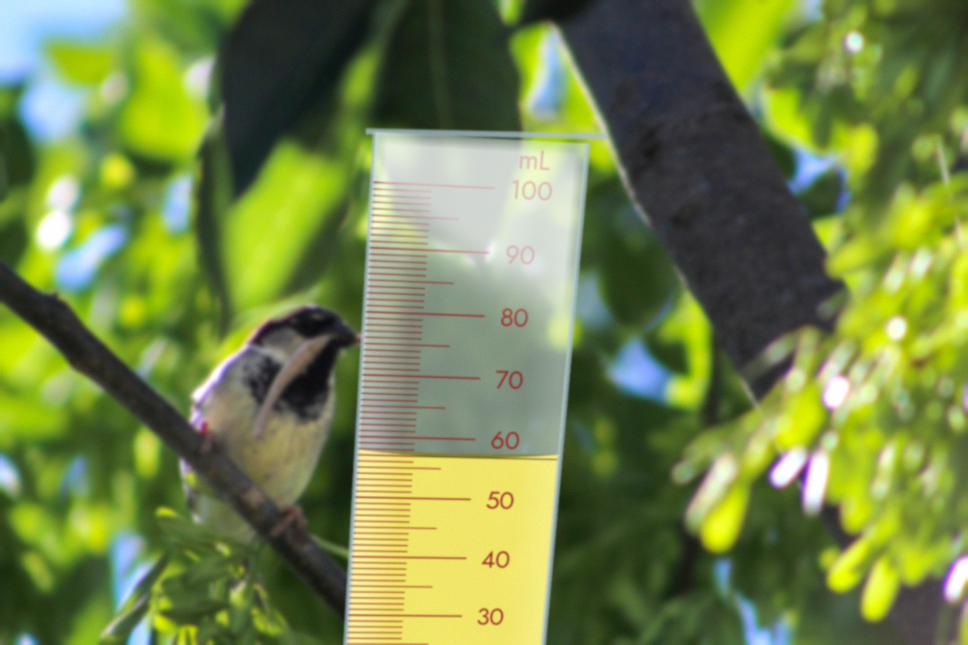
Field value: 57 mL
